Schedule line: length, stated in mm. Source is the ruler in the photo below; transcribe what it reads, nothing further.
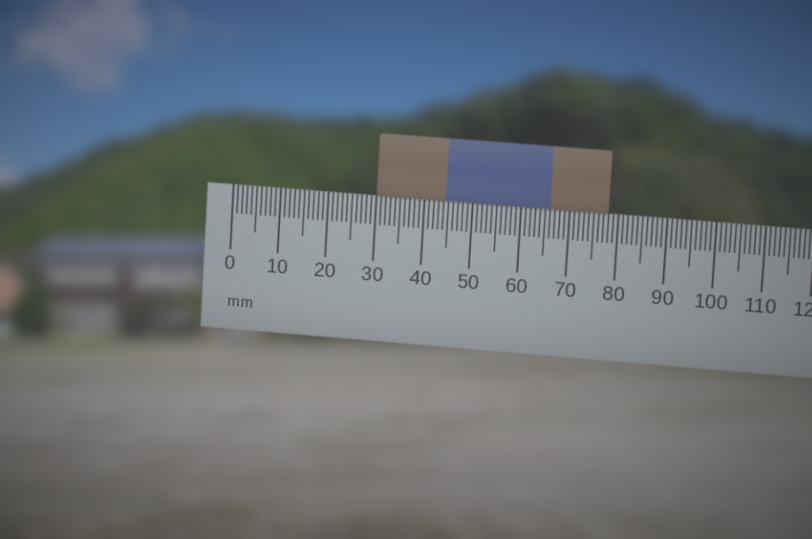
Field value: 48 mm
